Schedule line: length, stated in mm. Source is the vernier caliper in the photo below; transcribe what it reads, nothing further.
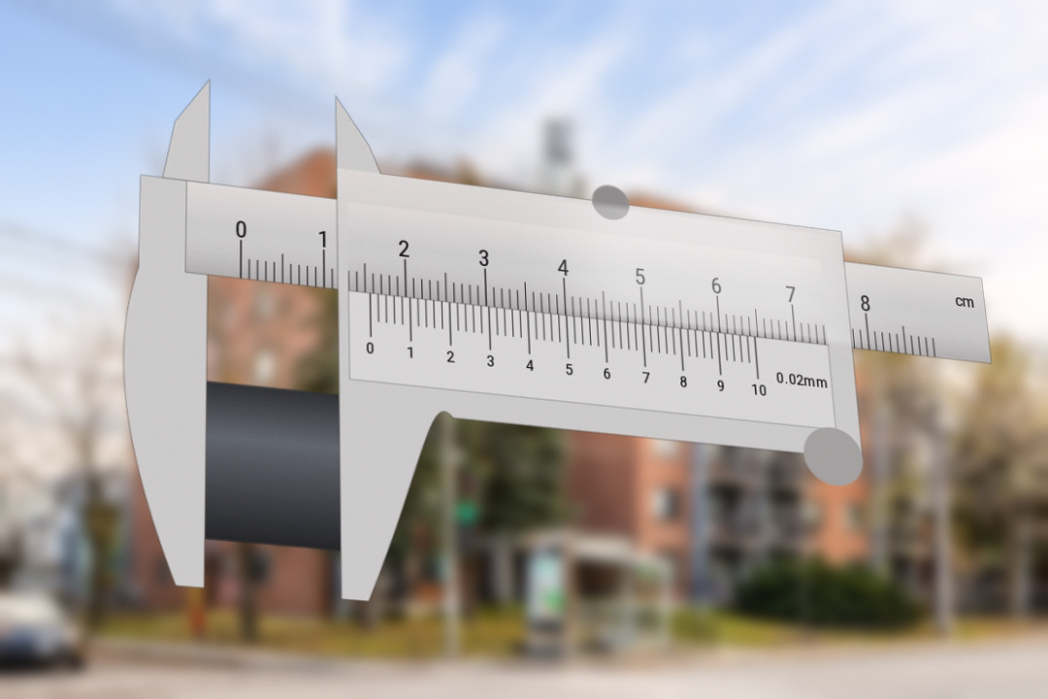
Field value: 15.6 mm
